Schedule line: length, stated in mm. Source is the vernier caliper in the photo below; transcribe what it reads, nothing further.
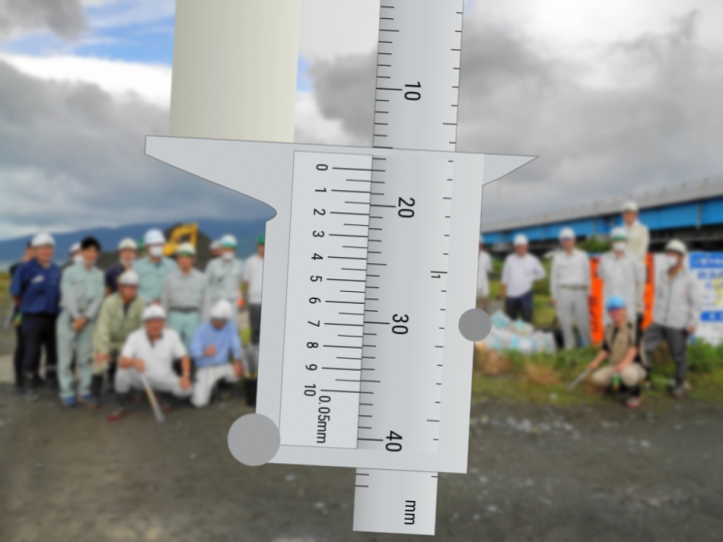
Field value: 17.0 mm
